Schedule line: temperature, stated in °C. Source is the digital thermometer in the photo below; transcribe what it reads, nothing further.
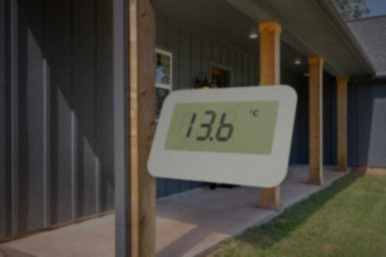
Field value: 13.6 °C
